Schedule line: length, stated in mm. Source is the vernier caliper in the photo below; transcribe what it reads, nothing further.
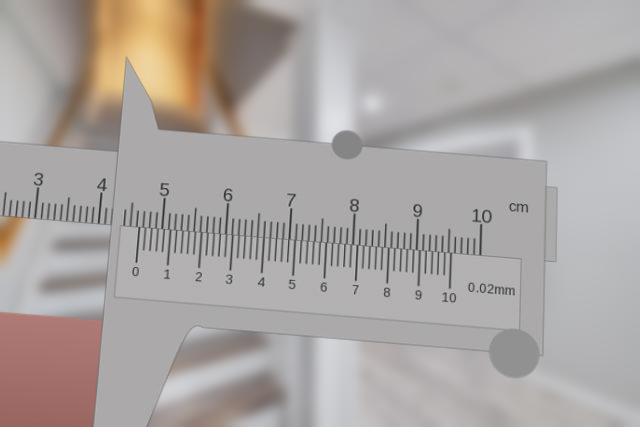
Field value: 46.4 mm
